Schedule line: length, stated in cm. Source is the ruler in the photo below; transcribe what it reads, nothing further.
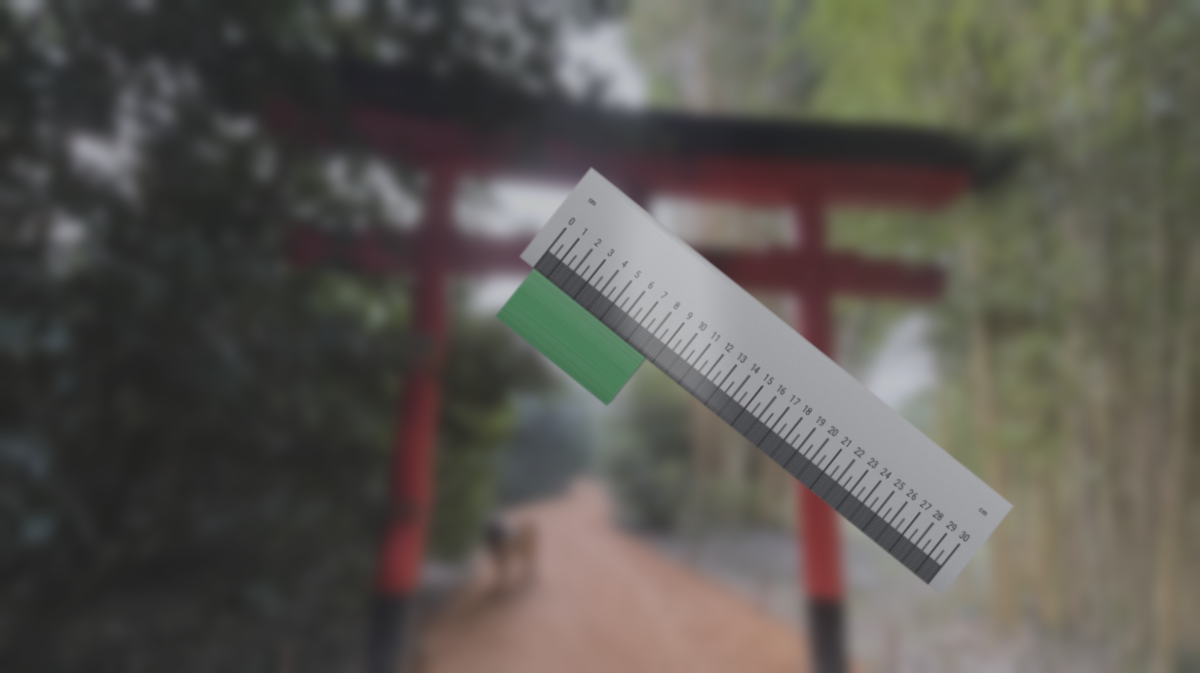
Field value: 8.5 cm
